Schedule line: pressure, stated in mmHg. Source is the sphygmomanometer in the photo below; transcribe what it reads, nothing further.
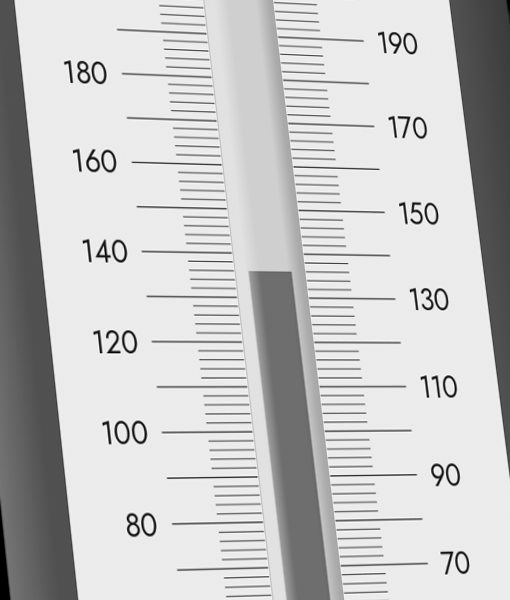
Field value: 136 mmHg
